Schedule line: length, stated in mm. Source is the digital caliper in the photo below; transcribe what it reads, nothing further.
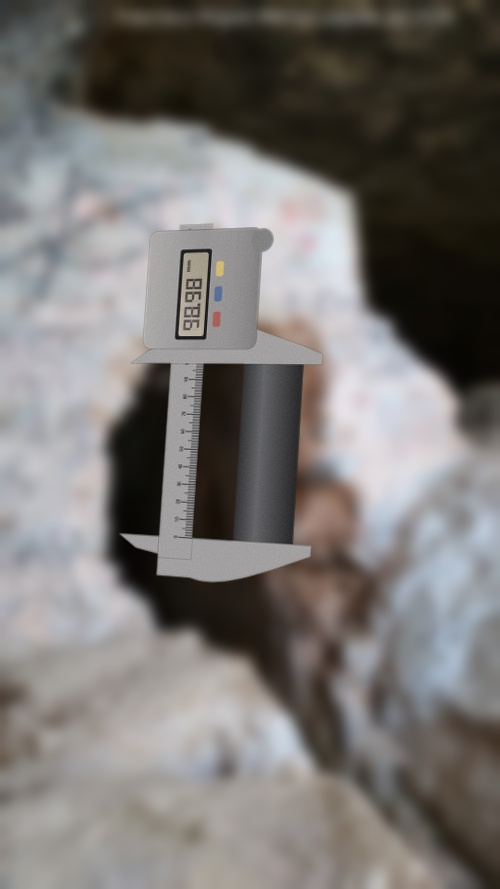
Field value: 98.98 mm
